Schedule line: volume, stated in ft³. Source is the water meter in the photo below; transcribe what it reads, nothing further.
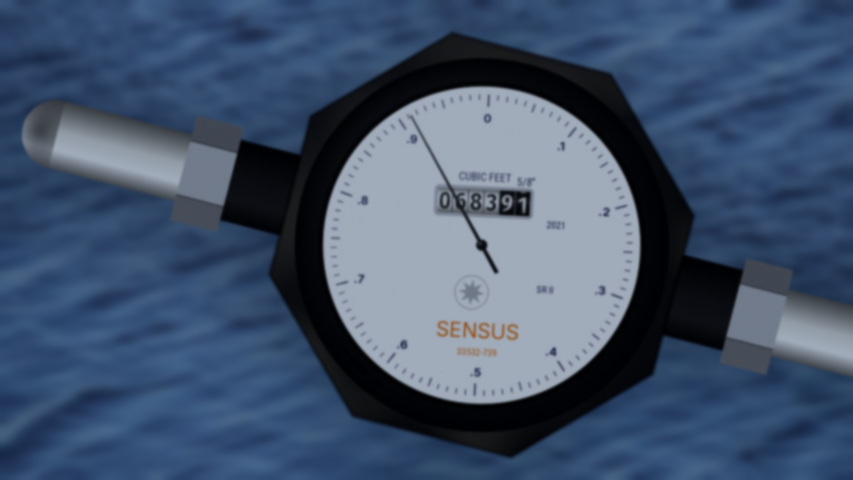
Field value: 68390.91 ft³
